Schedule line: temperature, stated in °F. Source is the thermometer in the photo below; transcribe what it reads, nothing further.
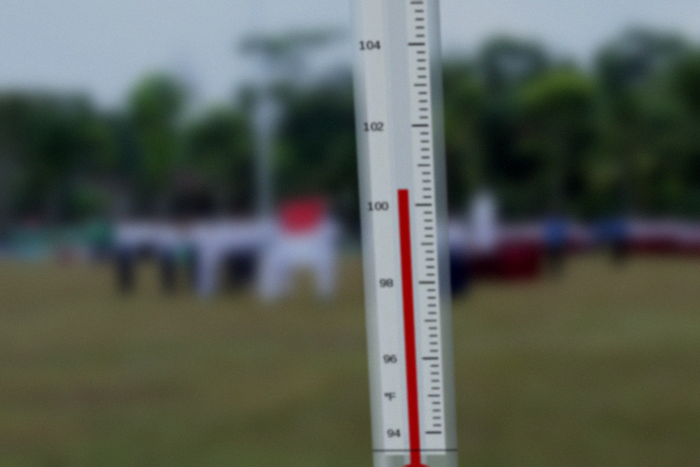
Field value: 100.4 °F
